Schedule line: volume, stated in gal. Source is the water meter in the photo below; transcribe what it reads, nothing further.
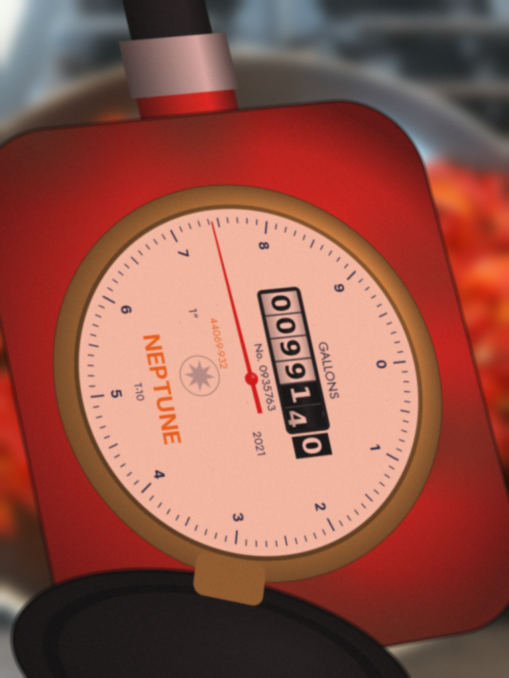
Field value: 99137.4 gal
